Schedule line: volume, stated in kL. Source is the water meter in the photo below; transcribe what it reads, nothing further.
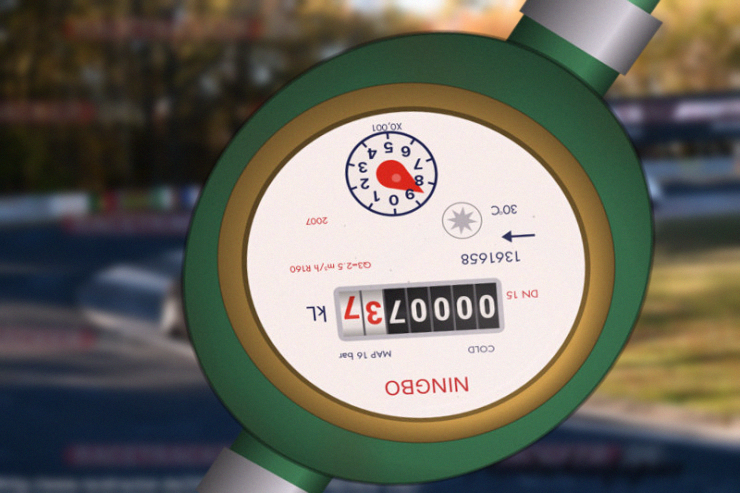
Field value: 7.368 kL
